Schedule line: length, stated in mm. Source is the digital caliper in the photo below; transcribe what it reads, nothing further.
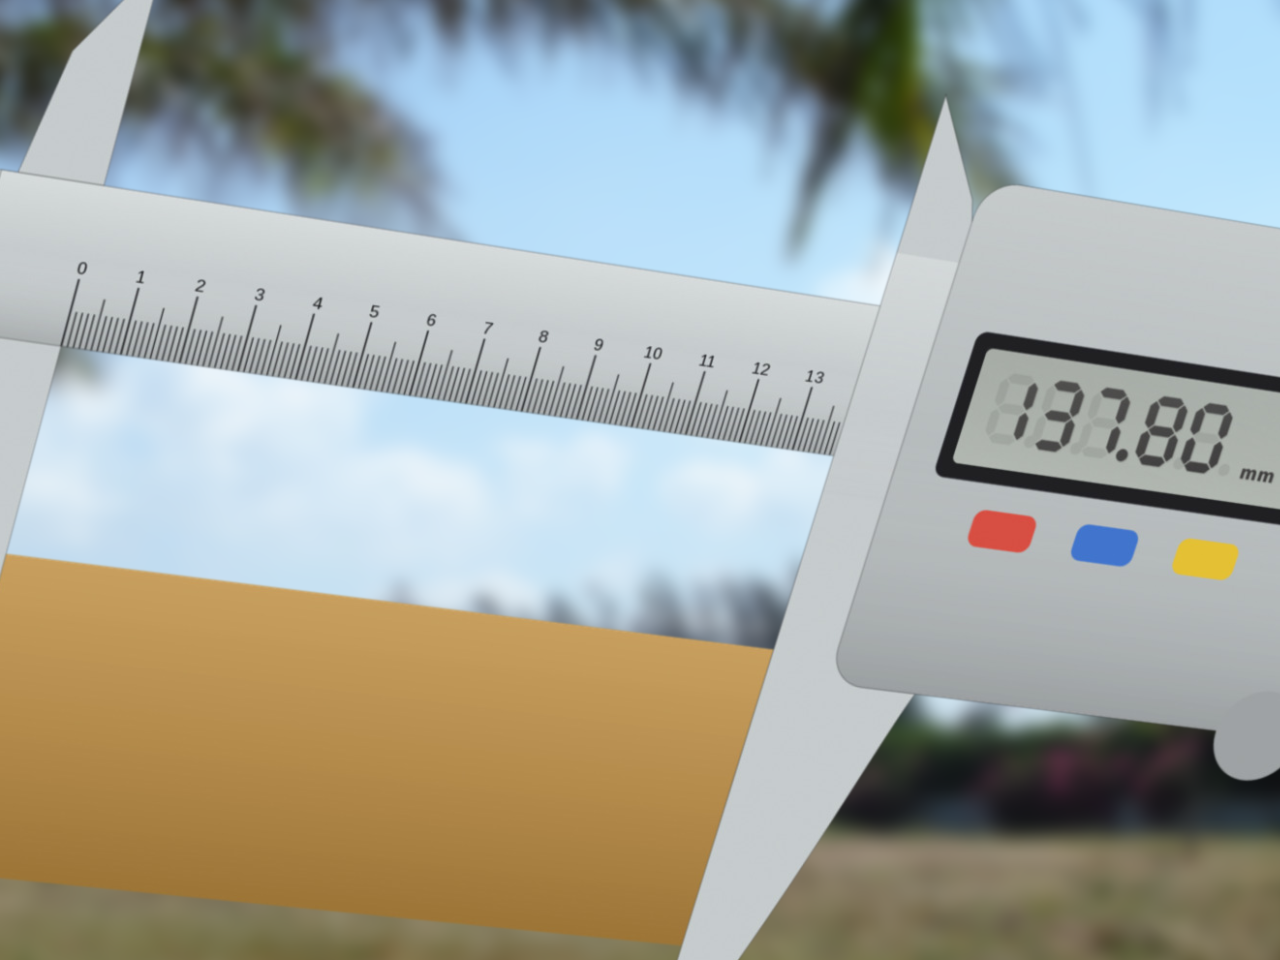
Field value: 137.80 mm
